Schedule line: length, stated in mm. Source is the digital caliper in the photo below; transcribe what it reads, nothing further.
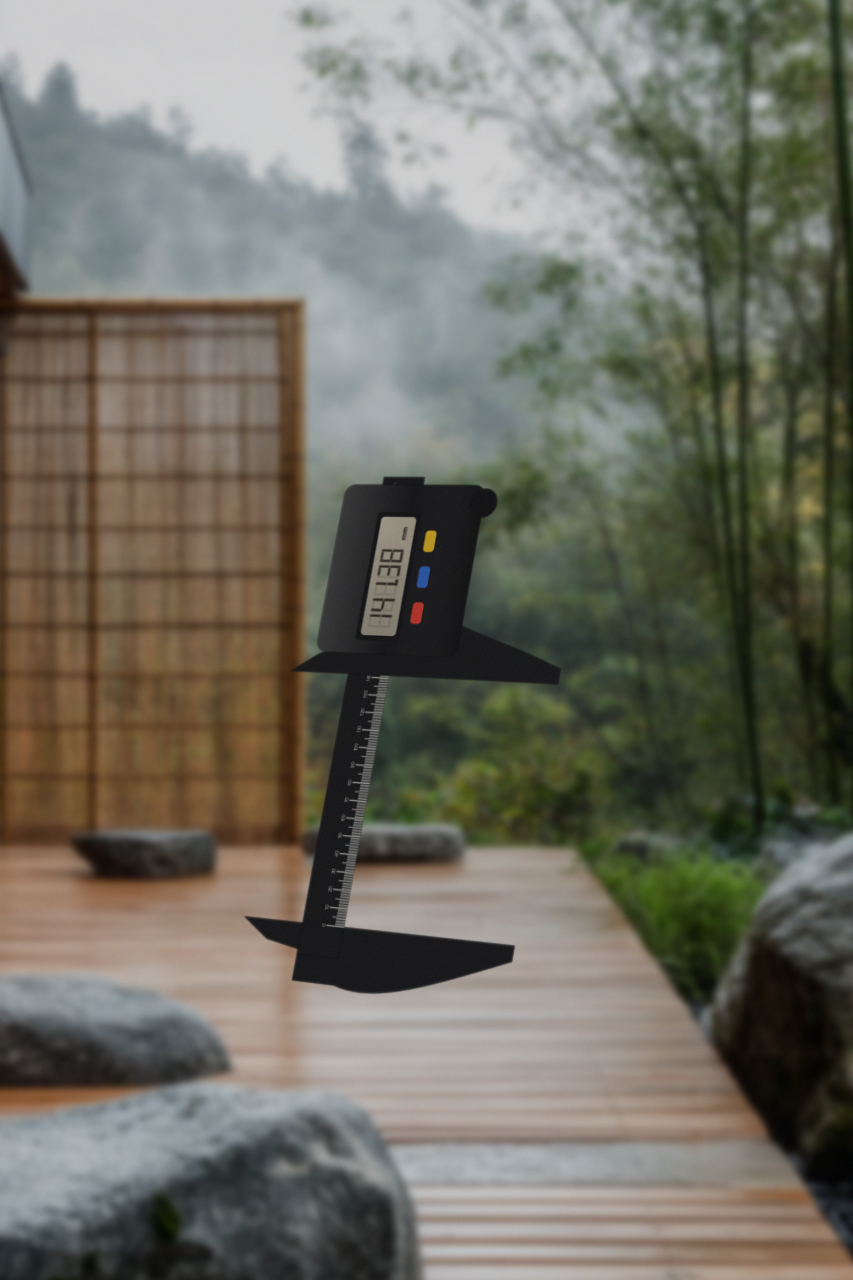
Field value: 141.38 mm
